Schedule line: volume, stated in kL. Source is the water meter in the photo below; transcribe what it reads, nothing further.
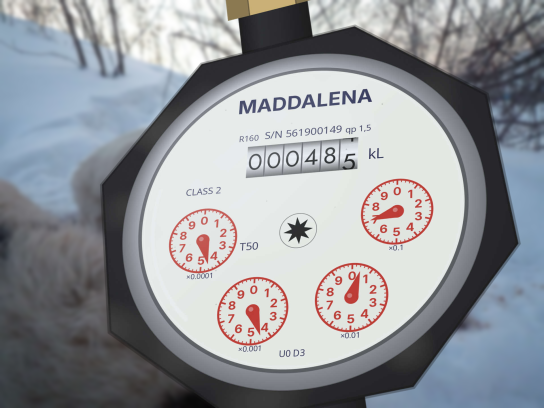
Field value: 484.7044 kL
